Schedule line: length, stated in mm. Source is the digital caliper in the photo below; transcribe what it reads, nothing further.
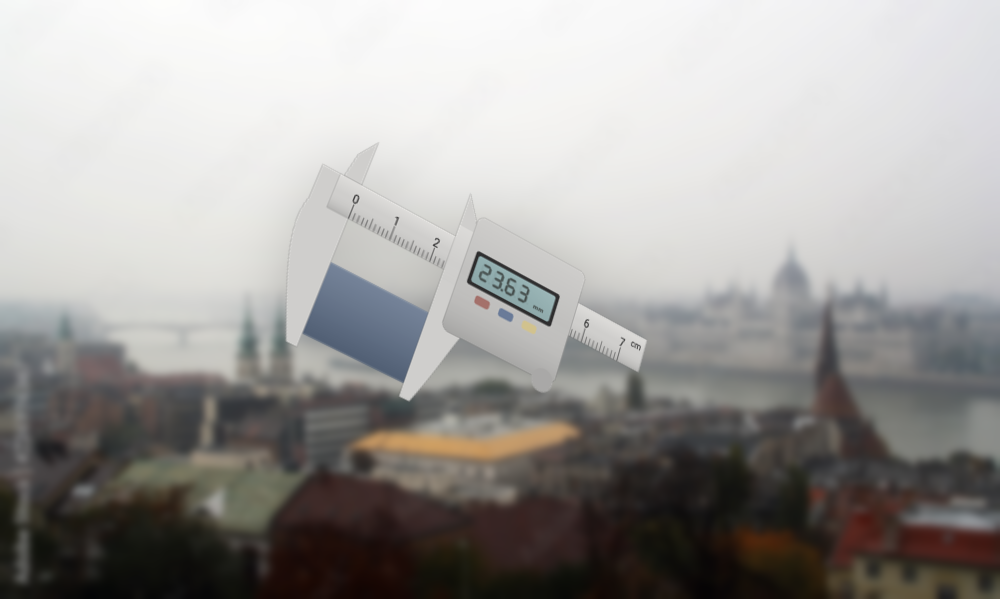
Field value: 23.63 mm
